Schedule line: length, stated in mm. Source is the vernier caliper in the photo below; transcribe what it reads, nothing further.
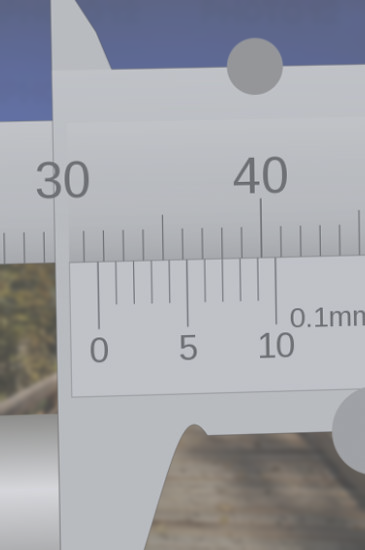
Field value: 31.7 mm
